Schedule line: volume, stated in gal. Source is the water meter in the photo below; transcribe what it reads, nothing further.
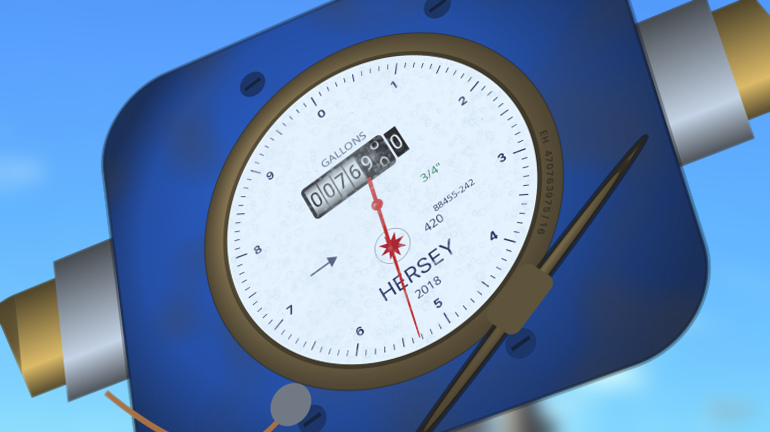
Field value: 76985.3 gal
